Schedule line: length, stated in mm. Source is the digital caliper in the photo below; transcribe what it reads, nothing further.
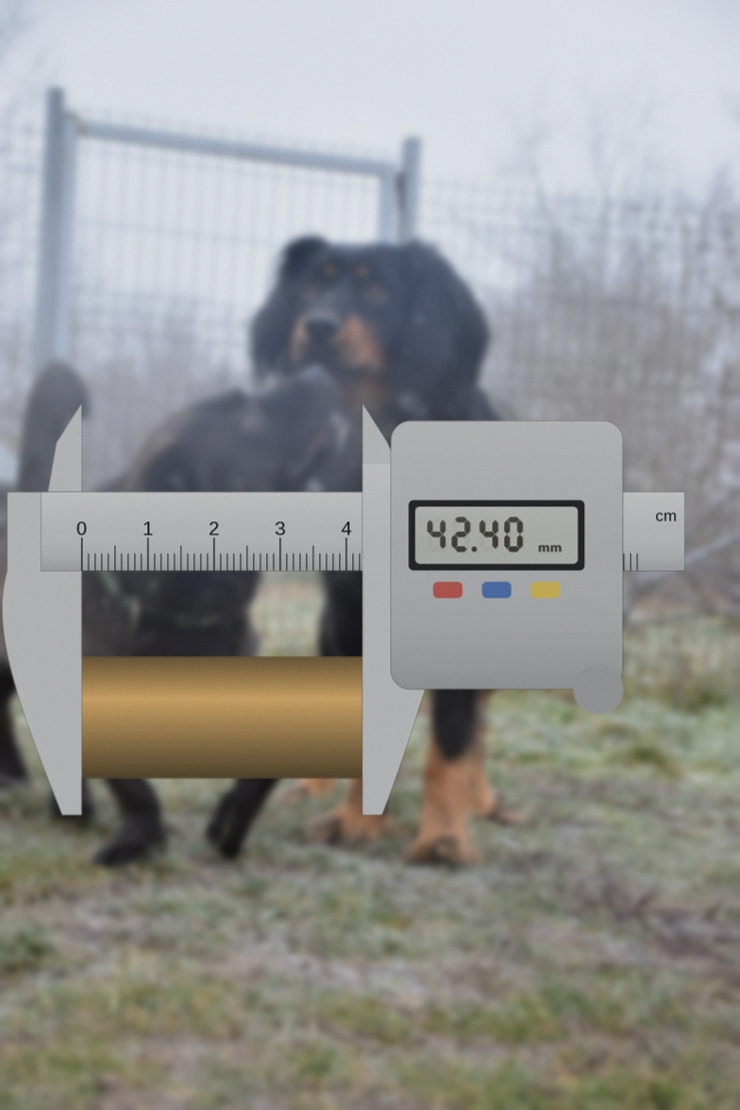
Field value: 42.40 mm
